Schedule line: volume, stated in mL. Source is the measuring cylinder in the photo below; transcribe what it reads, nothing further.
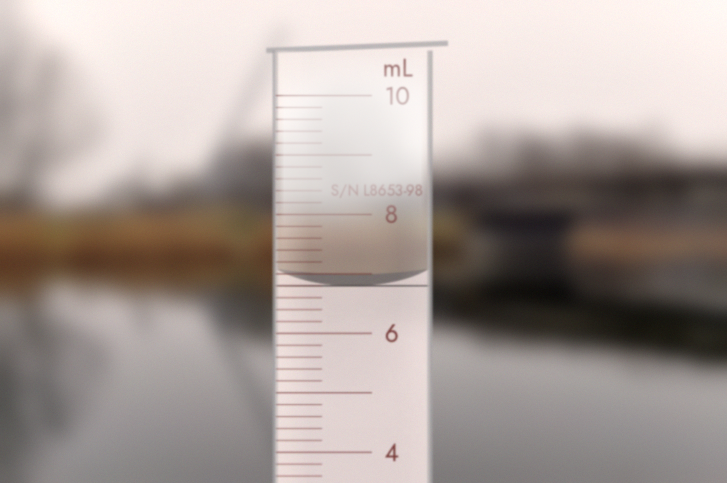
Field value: 6.8 mL
